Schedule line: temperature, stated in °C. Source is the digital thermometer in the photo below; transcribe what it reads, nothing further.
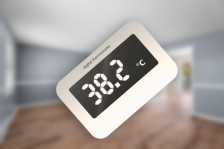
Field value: 38.2 °C
